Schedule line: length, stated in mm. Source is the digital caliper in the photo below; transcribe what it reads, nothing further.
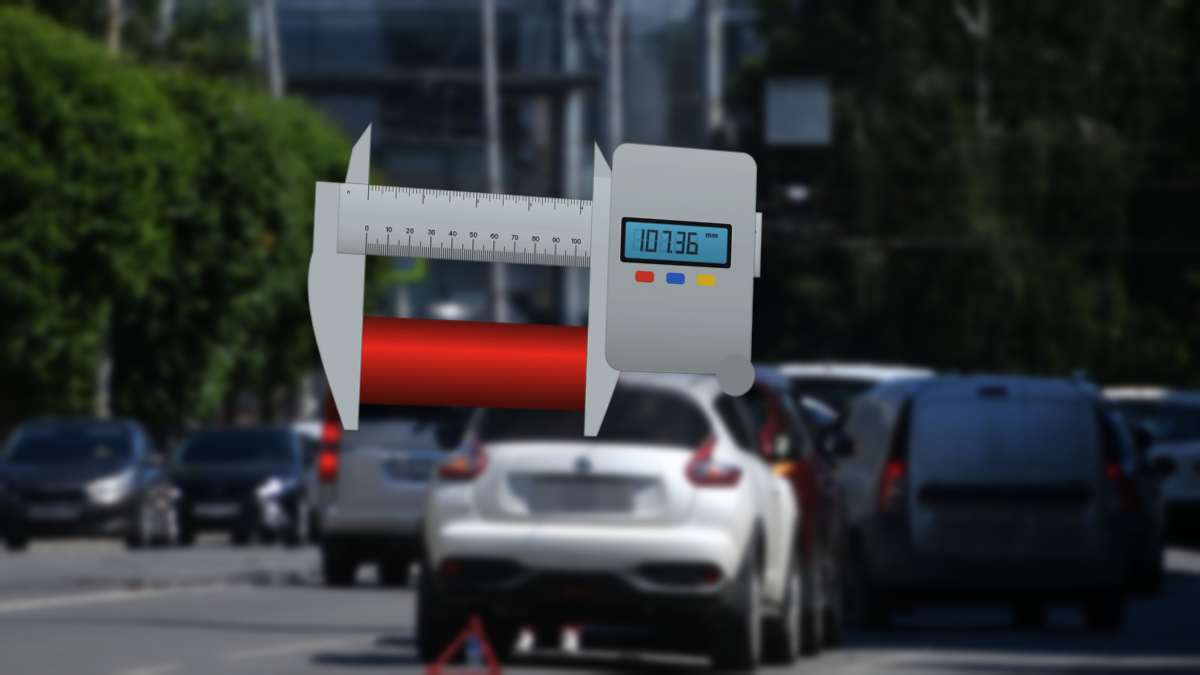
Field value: 107.36 mm
